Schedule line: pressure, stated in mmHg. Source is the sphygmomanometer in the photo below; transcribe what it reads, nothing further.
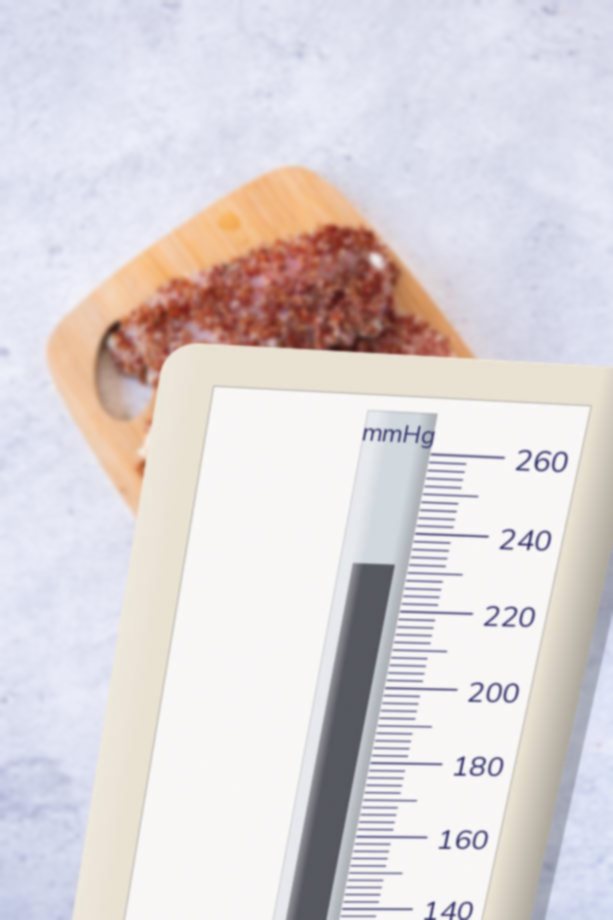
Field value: 232 mmHg
